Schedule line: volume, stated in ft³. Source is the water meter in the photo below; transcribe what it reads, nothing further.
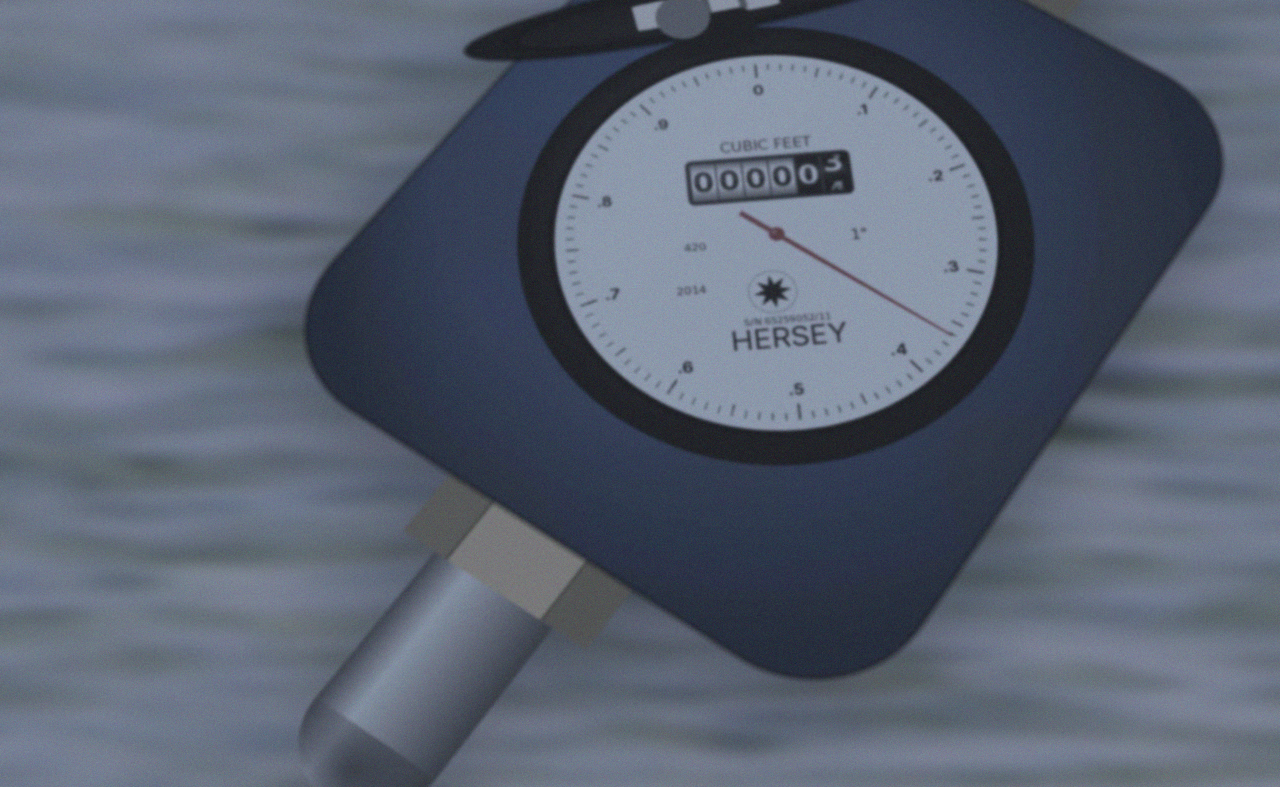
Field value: 3.36 ft³
